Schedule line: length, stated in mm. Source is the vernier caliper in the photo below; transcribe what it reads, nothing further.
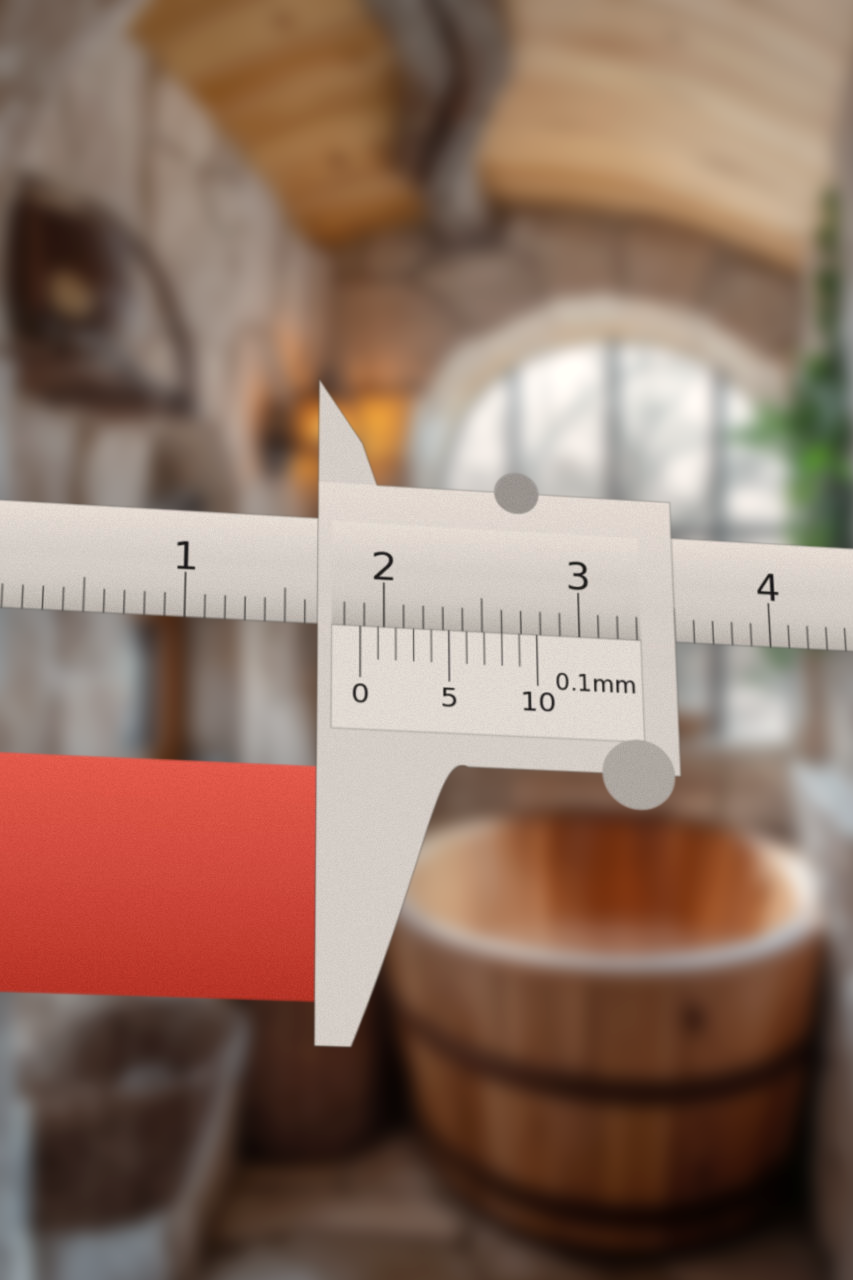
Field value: 18.8 mm
